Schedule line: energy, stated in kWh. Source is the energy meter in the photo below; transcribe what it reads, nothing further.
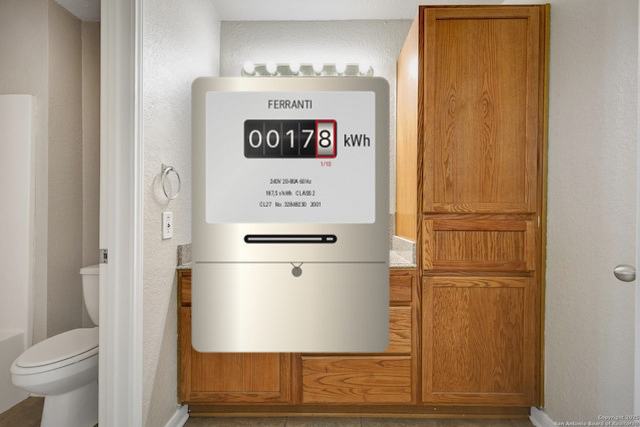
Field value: 17.8 kWh
